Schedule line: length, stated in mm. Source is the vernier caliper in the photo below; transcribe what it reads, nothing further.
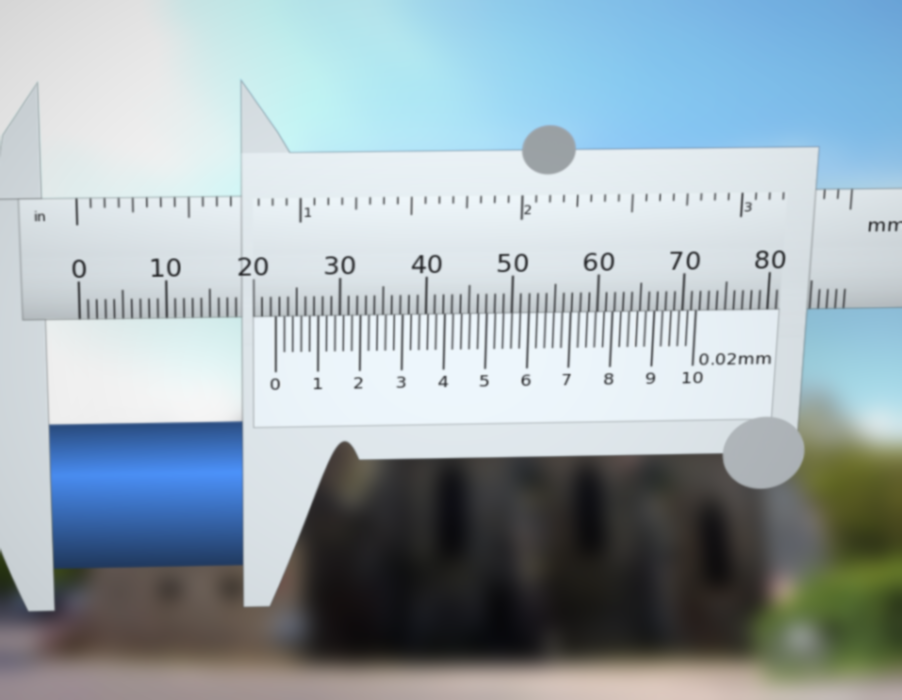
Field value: 22.6 mm
